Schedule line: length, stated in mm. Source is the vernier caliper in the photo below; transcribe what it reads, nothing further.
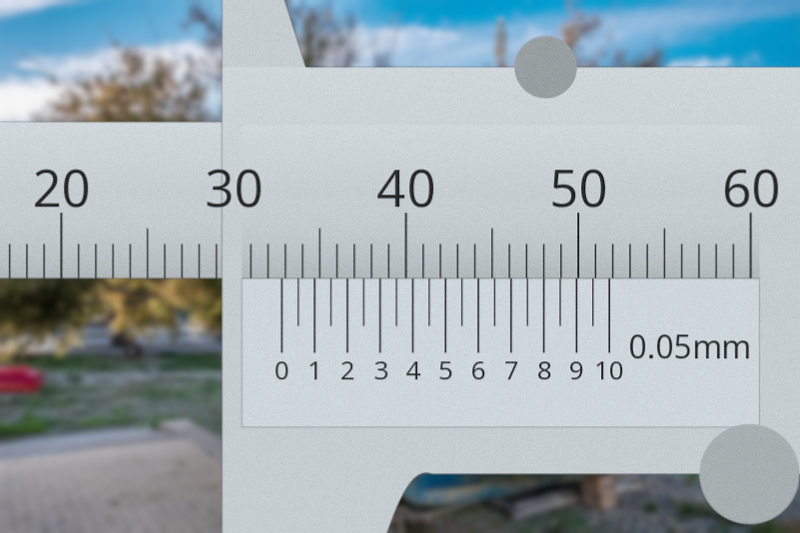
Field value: 32.8 mm
